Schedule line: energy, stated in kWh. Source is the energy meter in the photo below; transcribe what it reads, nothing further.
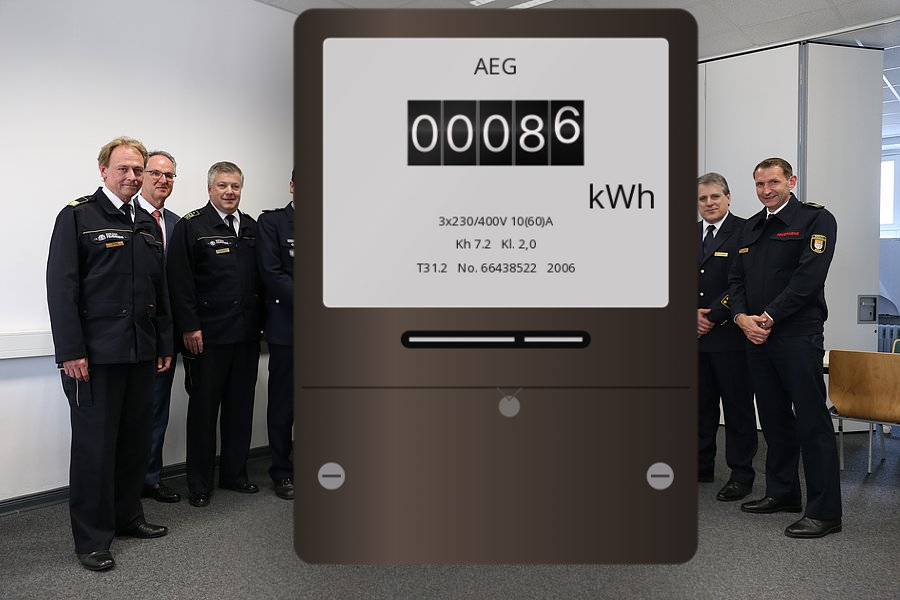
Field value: 86 kWh
